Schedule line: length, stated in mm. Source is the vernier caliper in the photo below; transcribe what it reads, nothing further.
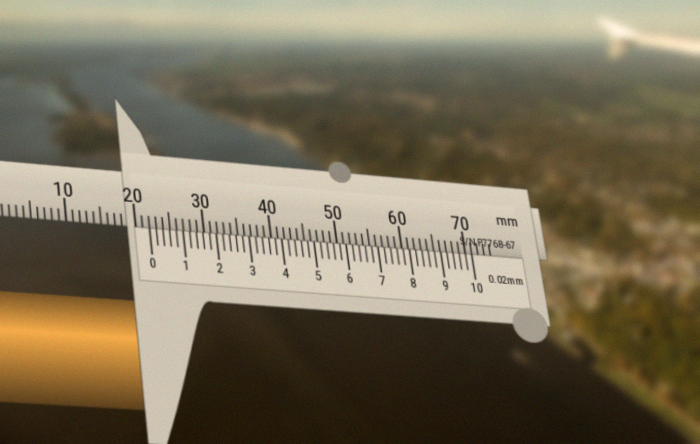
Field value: 22.0 mm
